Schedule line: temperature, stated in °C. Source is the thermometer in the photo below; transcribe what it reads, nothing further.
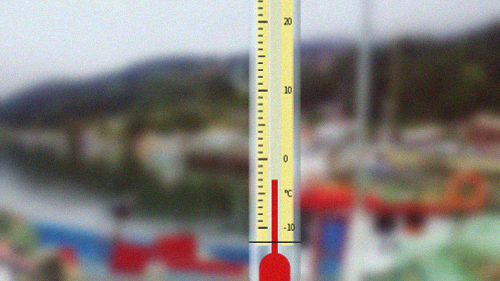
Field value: -3 °C
